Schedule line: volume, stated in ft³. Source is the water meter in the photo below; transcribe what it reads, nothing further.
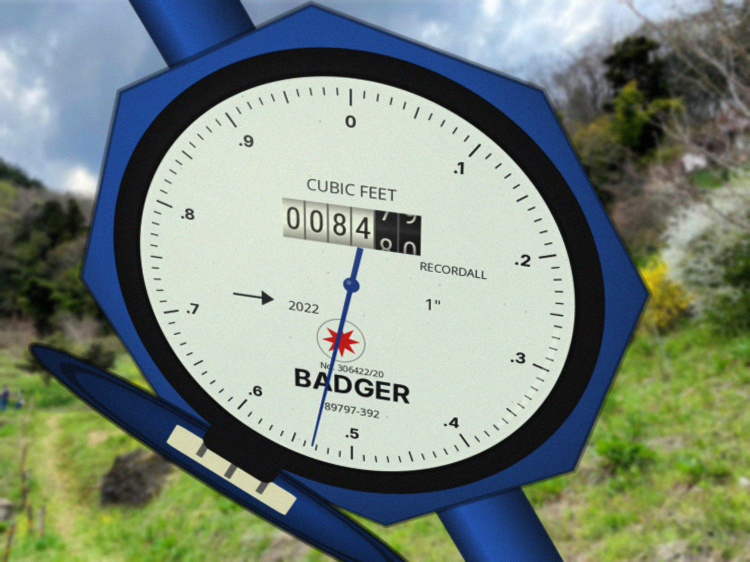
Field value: 8479.53 ft³
